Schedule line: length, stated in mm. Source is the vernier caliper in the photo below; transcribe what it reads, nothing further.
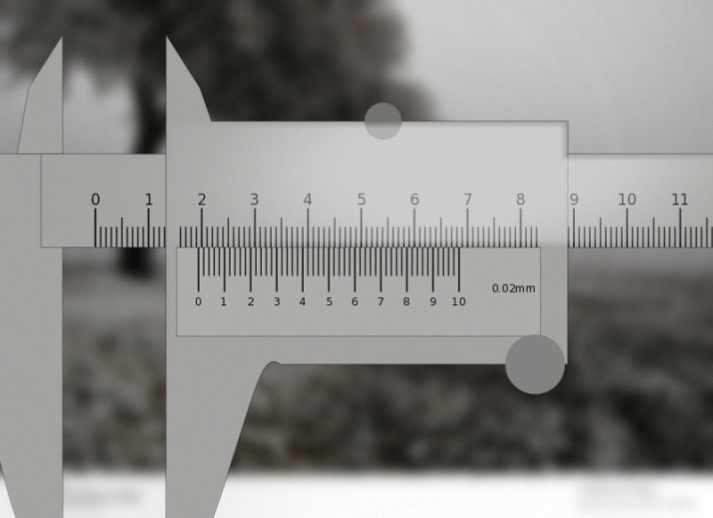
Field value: 19.4 mm
